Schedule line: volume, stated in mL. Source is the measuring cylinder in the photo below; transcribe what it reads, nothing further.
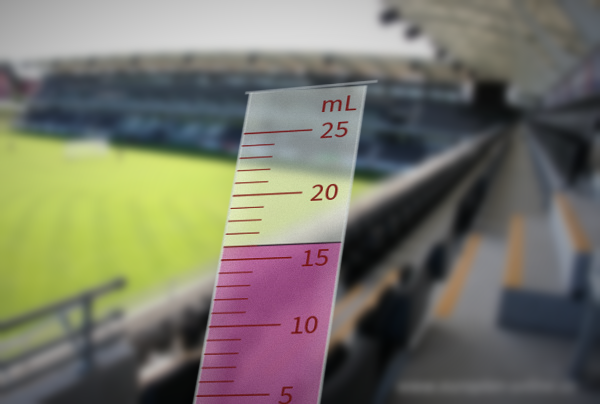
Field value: 16 mL
